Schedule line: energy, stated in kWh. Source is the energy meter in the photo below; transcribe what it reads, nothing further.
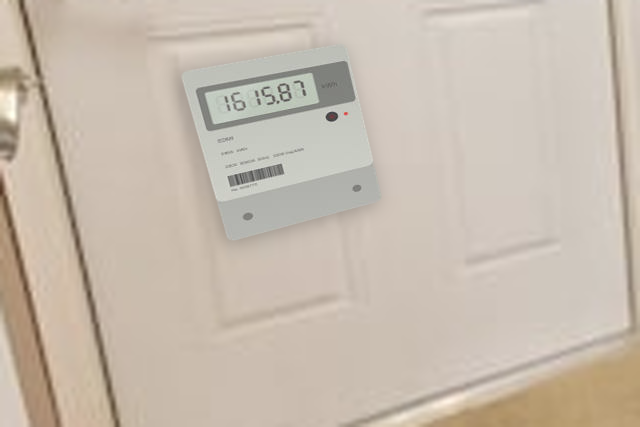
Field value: 1615.87 kWh
